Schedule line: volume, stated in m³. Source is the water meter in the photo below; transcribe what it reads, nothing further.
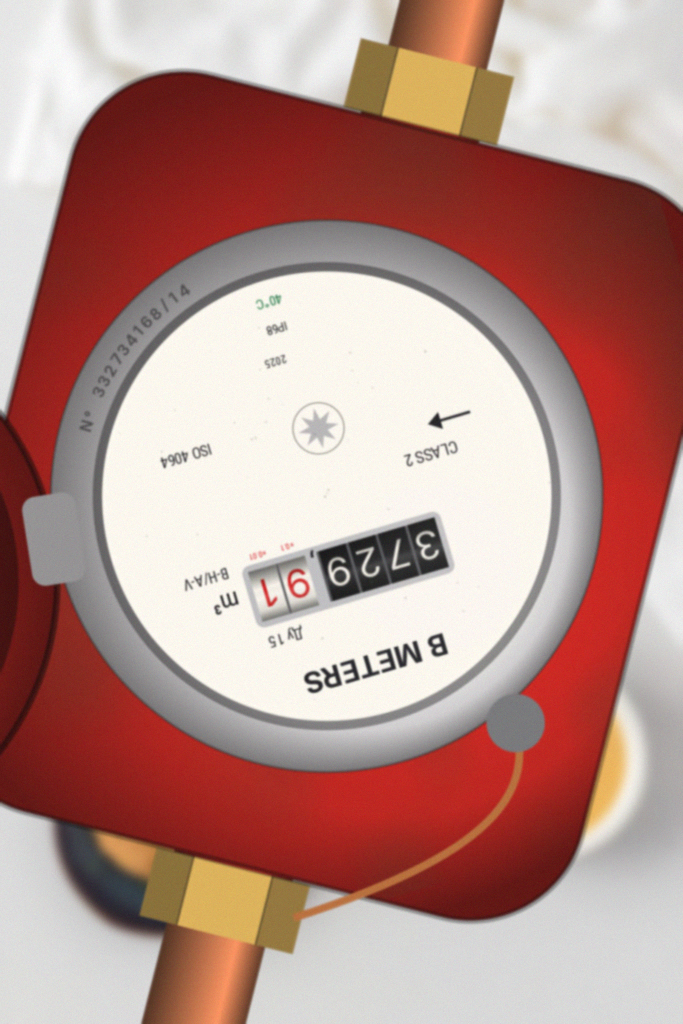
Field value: 3729.91 m³
